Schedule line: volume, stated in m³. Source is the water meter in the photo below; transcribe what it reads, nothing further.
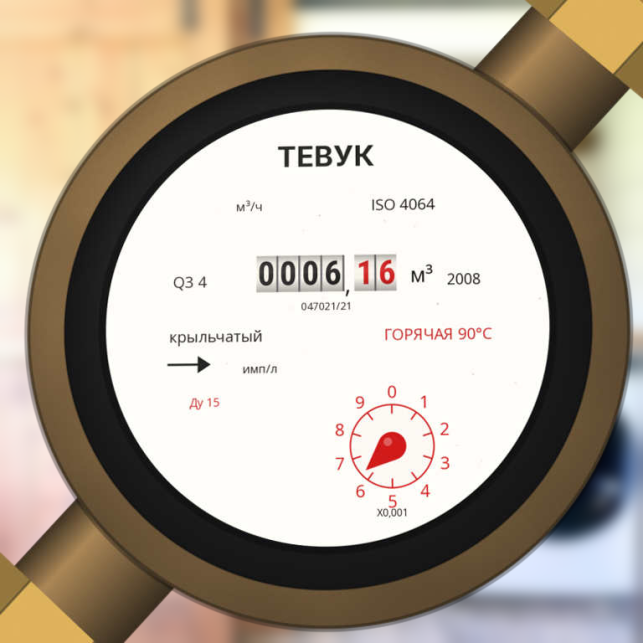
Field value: 6.166 m³
